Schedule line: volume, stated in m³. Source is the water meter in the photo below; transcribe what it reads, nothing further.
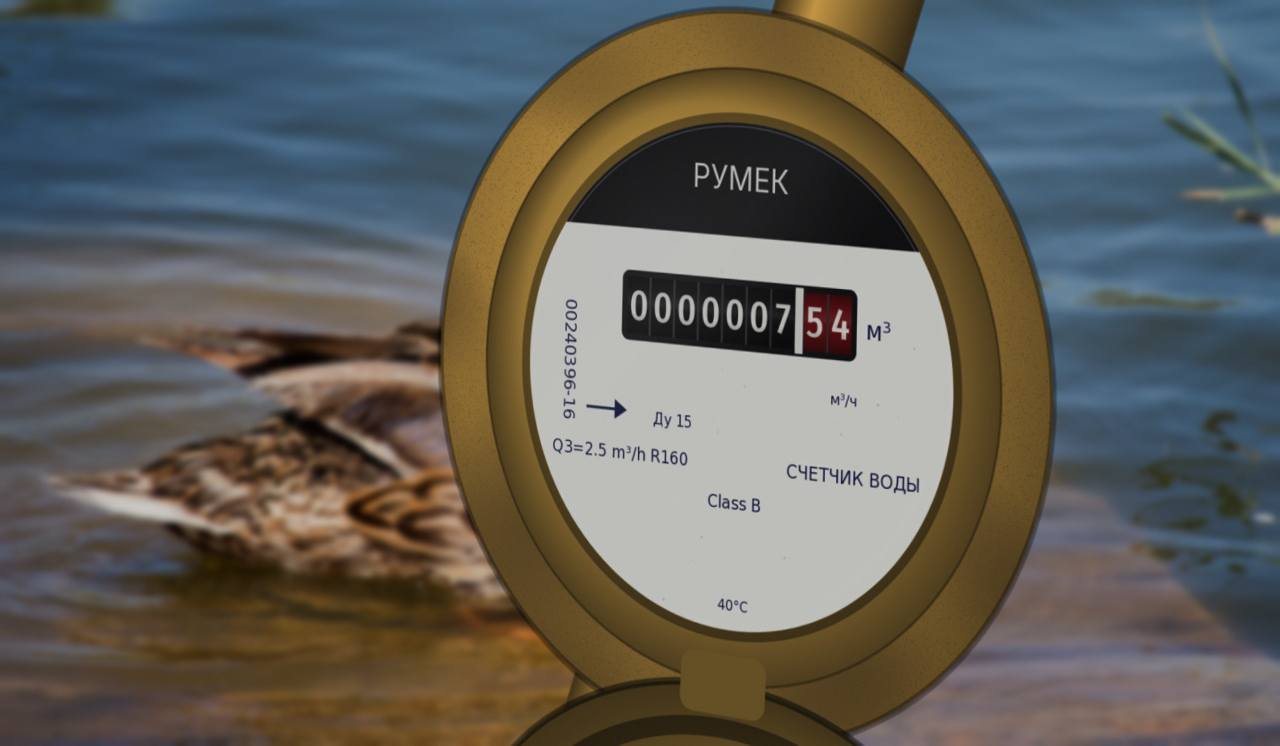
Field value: 7.54 m³
